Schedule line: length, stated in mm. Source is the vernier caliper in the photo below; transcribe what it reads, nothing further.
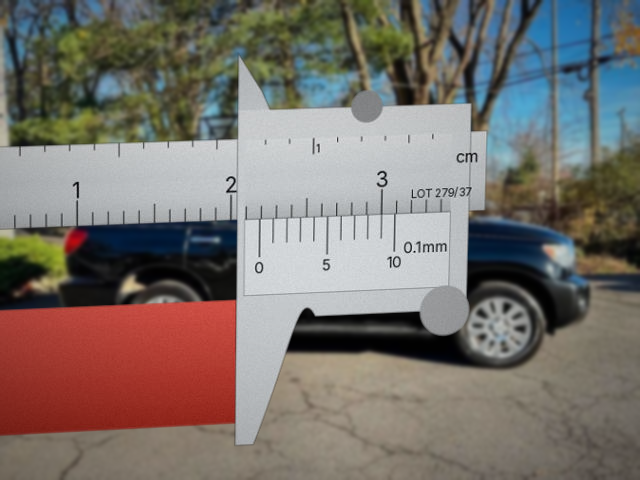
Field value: 21.9 mm
